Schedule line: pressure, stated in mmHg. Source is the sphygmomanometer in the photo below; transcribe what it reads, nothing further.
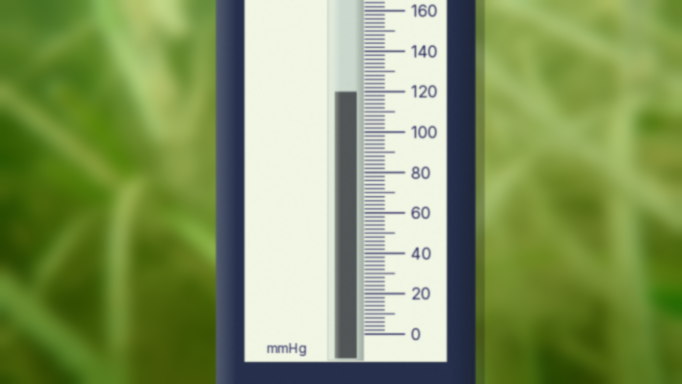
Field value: 120 mmHg
